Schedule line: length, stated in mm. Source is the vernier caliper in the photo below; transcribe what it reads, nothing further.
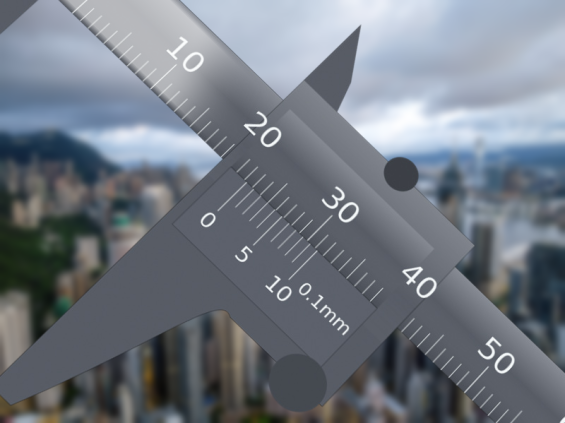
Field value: 22.3 mm
